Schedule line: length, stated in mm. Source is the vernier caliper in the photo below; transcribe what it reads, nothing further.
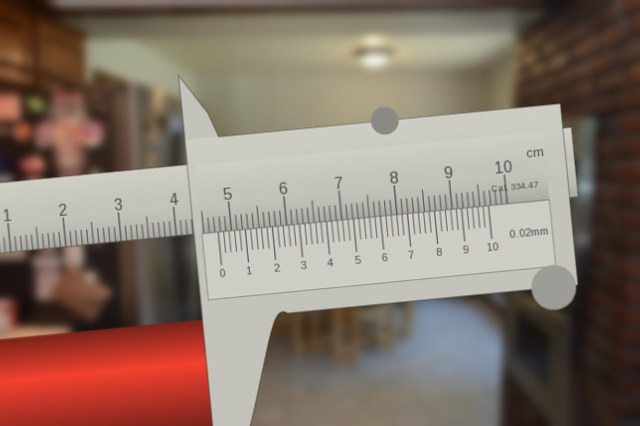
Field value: 47.6 mm
